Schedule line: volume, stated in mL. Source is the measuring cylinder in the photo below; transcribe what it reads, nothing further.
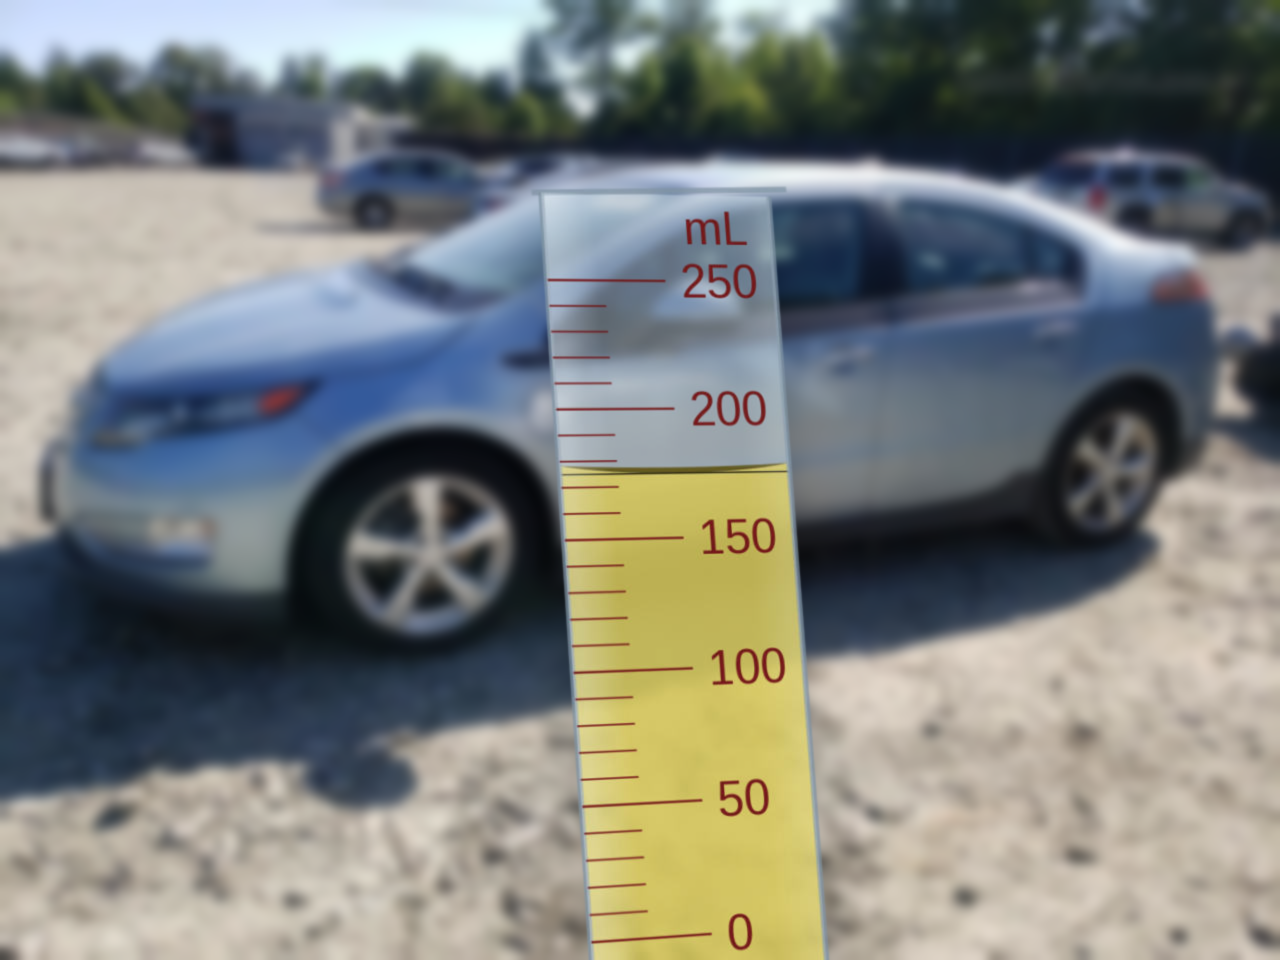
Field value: 175 mL
